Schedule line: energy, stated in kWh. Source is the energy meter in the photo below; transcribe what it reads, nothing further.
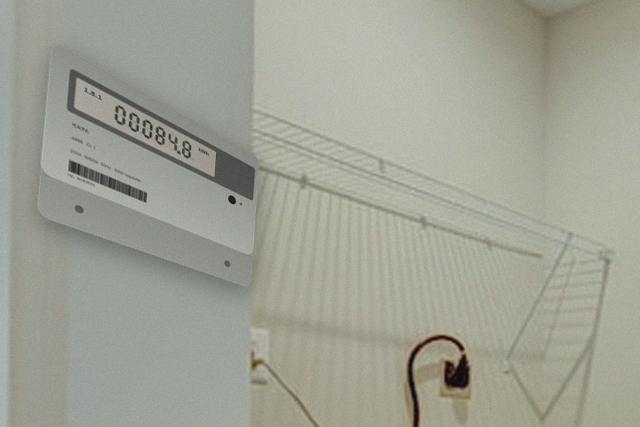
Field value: 84.8 kWh
